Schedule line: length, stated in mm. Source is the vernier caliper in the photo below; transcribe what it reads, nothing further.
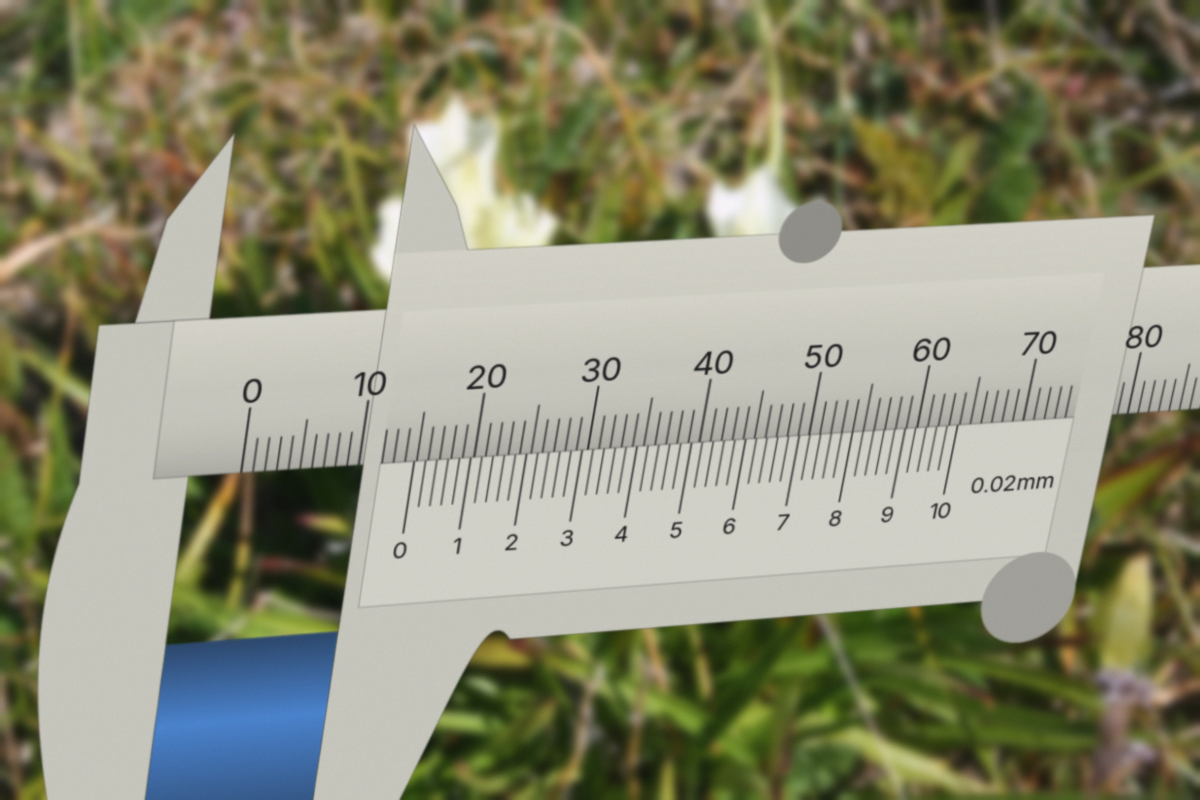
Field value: 14.8 mm
